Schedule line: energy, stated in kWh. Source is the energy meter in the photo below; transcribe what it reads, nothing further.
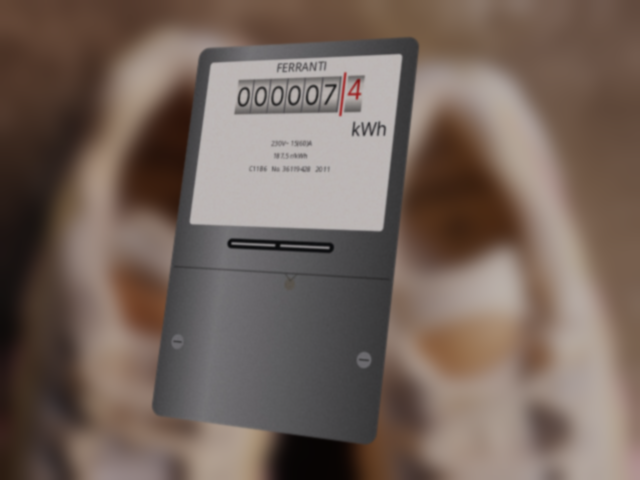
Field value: 7.4 kWh
